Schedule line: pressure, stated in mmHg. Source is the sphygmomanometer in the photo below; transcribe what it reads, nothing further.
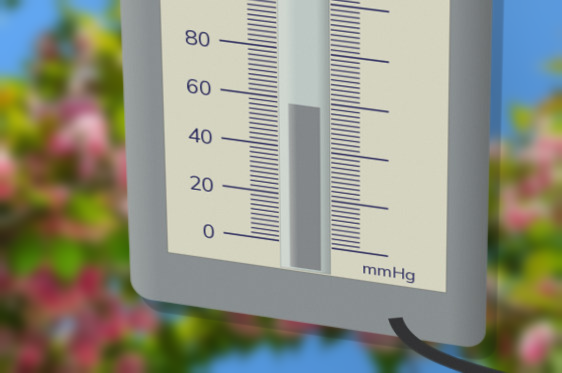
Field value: 58 mmHg
